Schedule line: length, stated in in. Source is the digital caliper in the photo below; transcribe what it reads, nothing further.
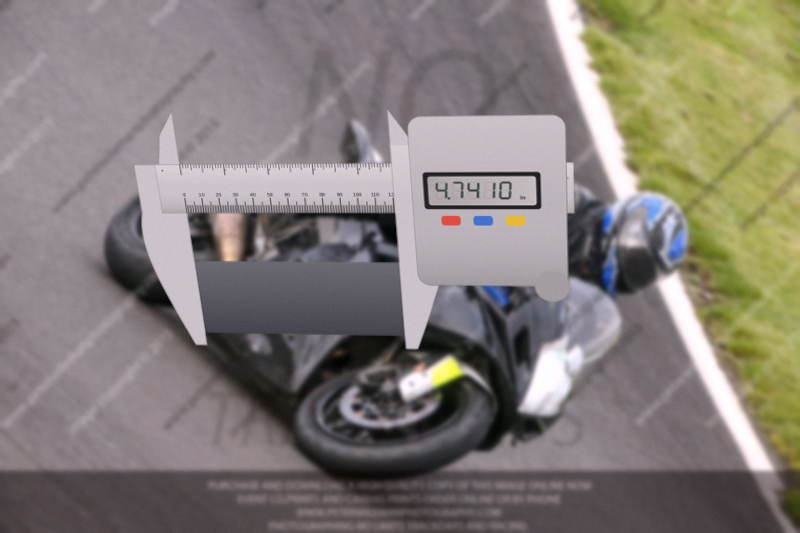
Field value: 4.7410 in
